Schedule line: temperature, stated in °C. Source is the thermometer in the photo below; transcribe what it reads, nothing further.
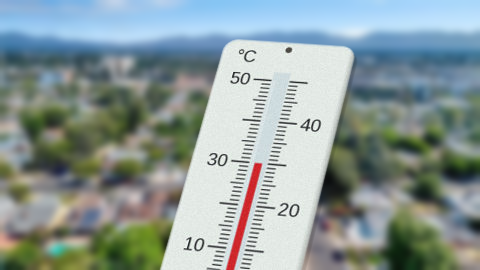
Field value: 30 °C
